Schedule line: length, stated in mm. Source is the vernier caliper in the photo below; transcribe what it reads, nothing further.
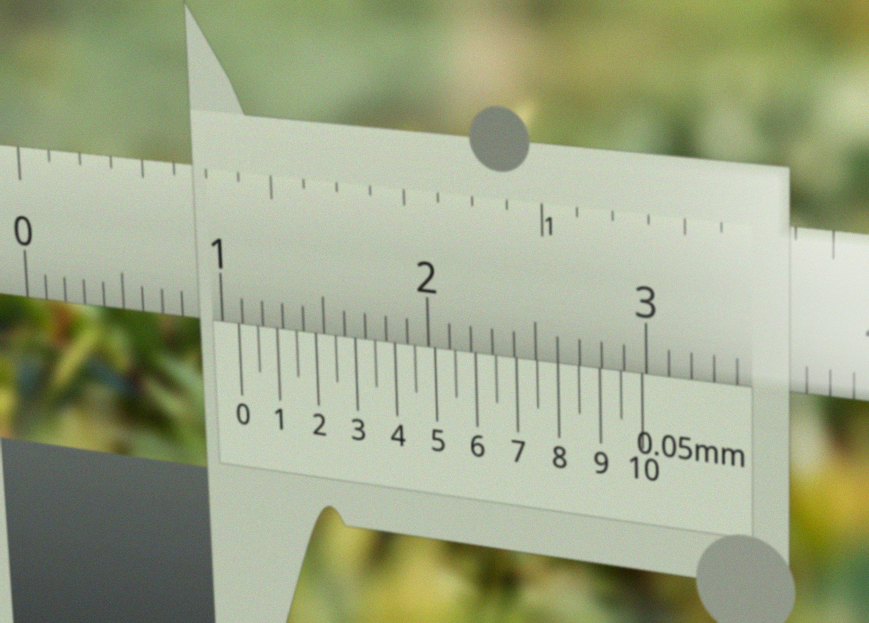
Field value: 10.8 mm
